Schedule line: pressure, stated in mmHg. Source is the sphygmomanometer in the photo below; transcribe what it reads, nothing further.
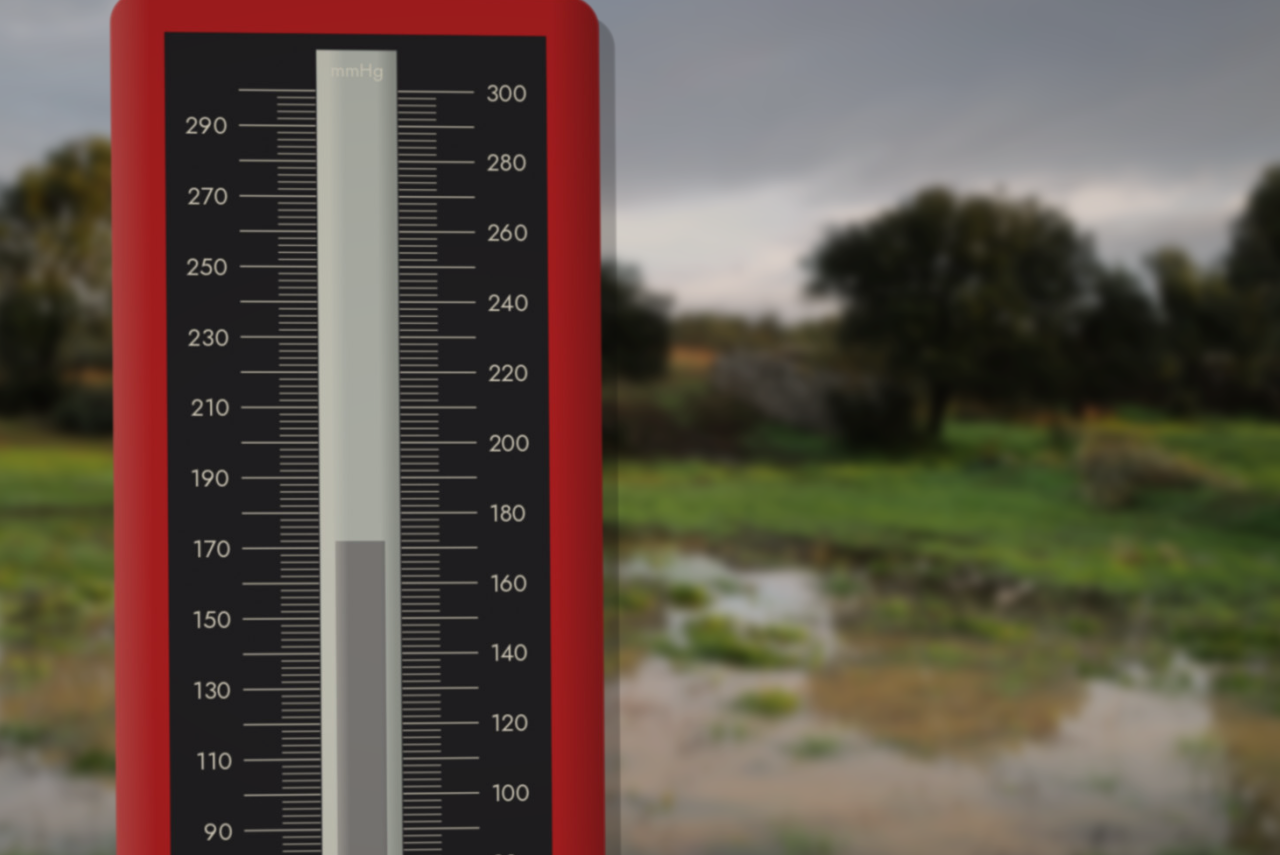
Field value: 172 mmHg
